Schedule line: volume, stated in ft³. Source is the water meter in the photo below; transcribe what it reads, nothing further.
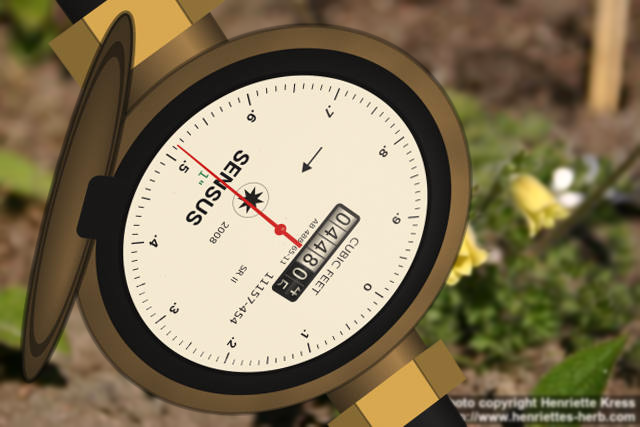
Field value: 44804.51 ft³
